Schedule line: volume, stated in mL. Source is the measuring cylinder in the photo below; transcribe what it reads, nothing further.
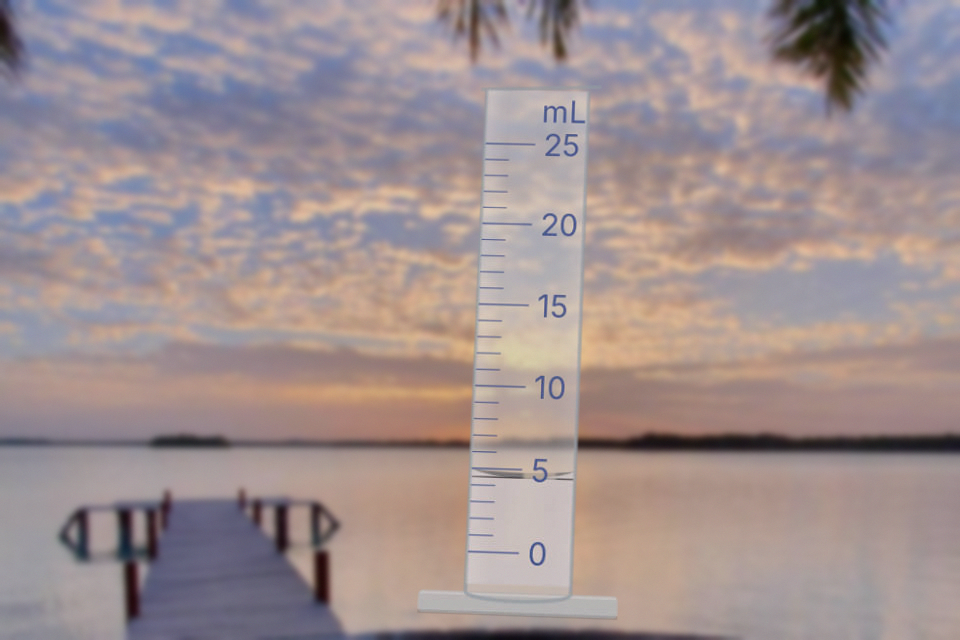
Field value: 4.5 mL
